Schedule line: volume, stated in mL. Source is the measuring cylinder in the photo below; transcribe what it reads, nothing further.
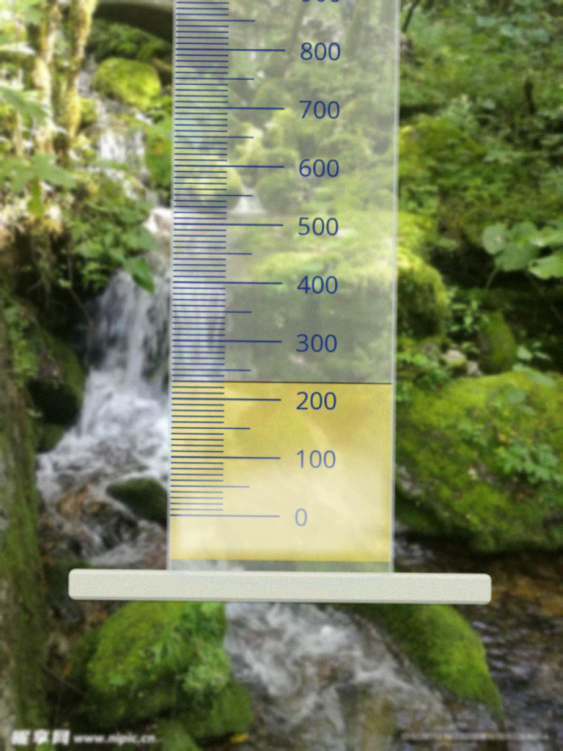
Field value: 230 mL
